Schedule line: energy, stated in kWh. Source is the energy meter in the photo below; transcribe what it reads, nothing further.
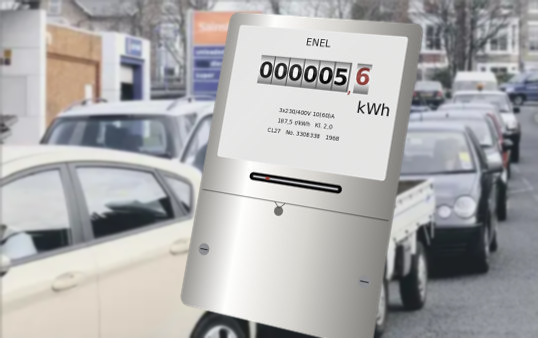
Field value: 5.6 kWh
